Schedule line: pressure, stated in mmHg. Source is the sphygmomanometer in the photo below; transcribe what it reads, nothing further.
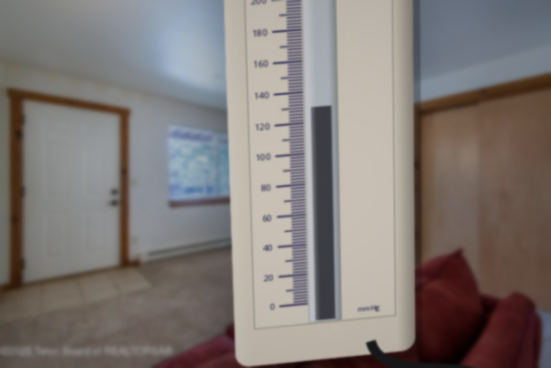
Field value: 130 mmHg
